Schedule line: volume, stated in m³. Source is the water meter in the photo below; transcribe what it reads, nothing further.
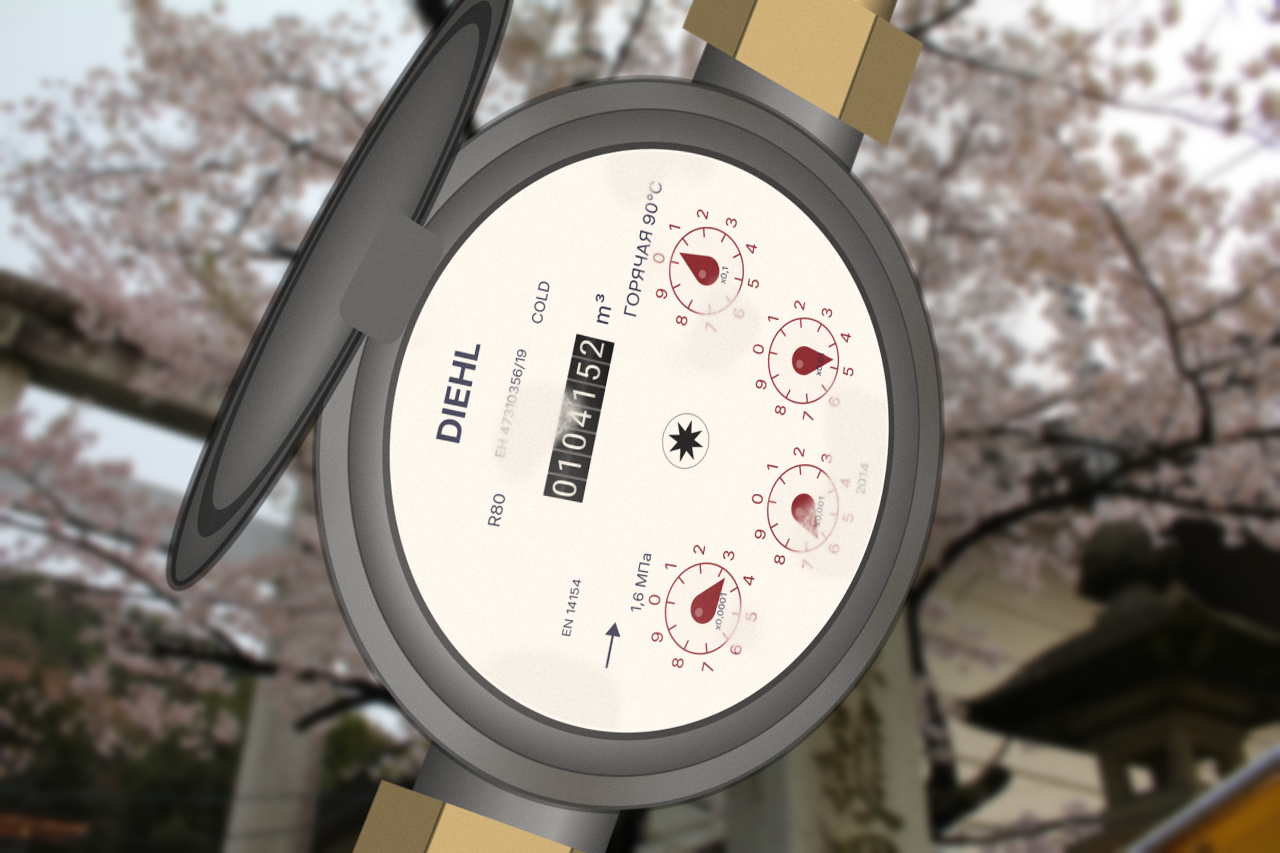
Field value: 104152.0463 m³
